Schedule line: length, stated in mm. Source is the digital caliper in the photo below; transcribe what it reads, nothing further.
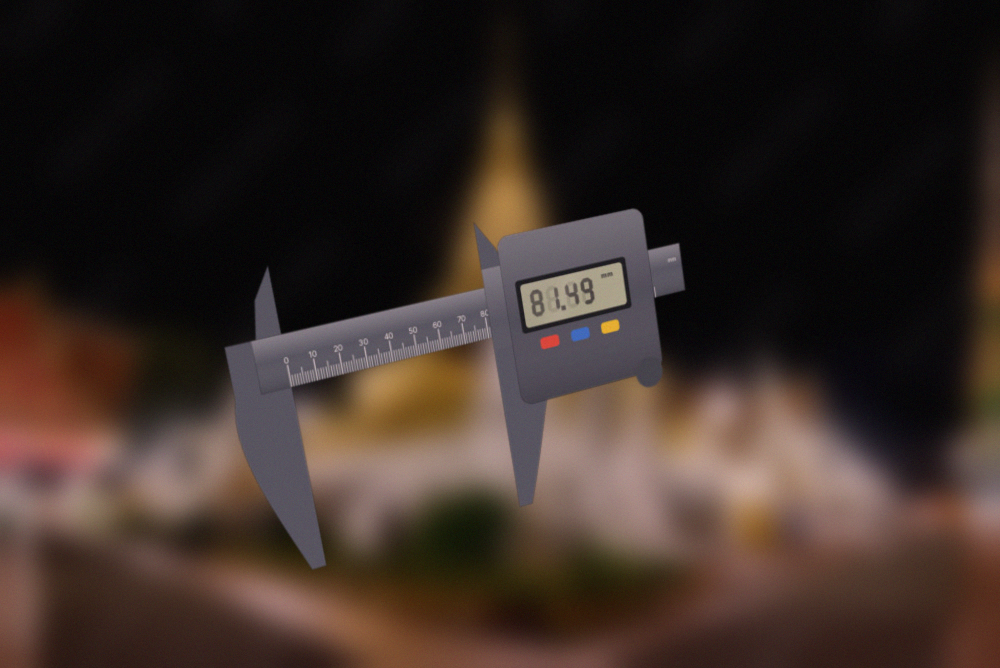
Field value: 81.49 mm
